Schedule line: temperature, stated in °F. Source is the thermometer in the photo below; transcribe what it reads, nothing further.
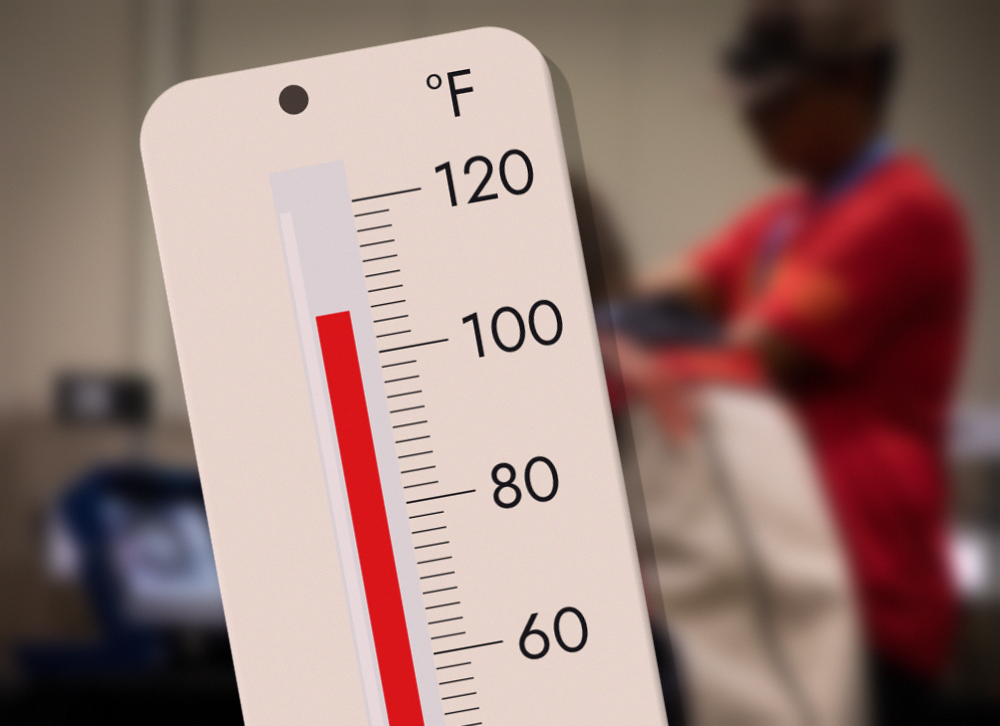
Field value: 106 °F
